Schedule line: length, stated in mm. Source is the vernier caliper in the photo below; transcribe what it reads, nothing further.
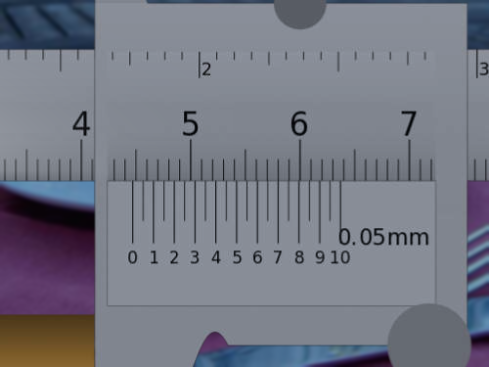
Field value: 44.7 mm
